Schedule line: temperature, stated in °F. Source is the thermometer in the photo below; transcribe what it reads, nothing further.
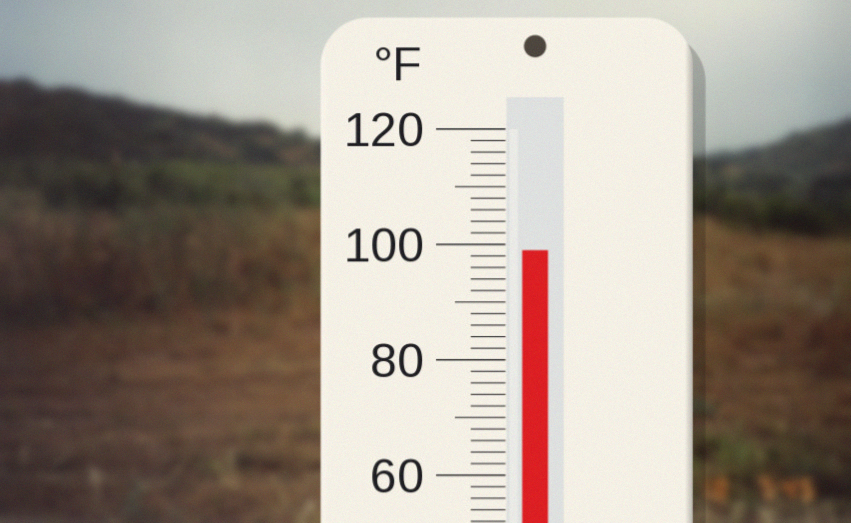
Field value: 99 °F
